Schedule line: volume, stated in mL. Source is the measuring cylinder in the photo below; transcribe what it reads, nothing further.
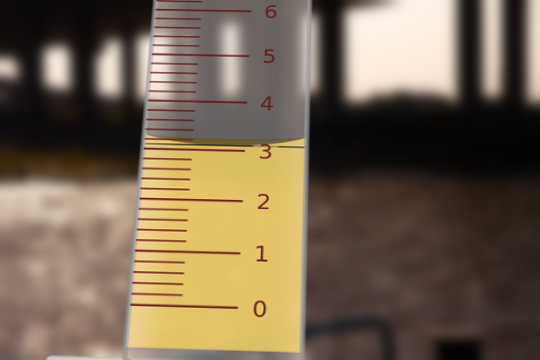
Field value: 3.1 mL
